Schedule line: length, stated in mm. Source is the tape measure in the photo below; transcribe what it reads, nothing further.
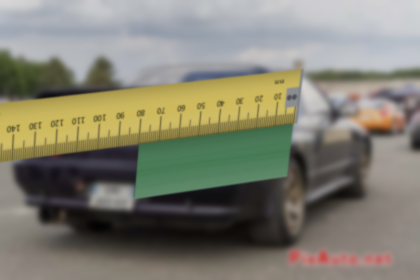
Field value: 80 mm
